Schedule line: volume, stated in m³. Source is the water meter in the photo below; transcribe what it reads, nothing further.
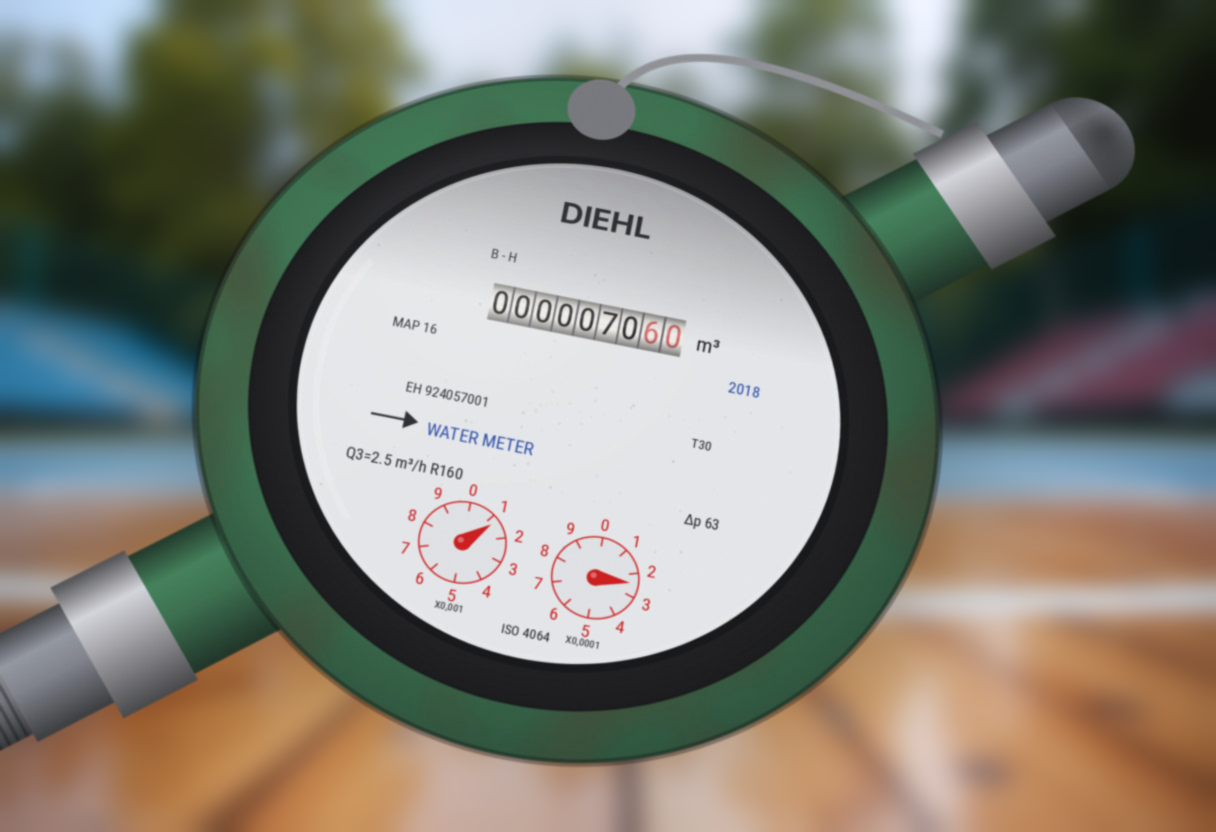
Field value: 70.6012 m³
